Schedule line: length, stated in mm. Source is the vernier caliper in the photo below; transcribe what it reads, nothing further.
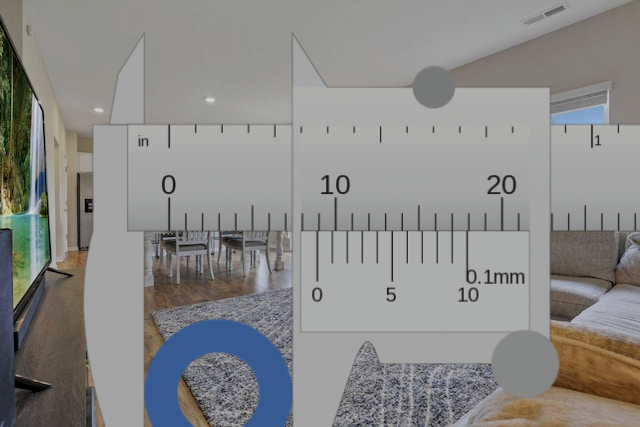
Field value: 8.9 mm
